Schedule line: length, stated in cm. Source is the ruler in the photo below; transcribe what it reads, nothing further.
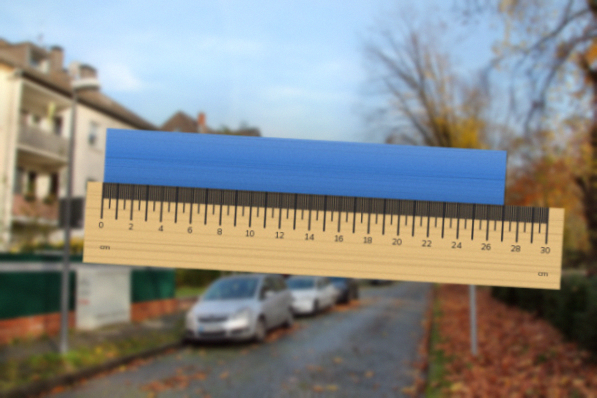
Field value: 27 cm
